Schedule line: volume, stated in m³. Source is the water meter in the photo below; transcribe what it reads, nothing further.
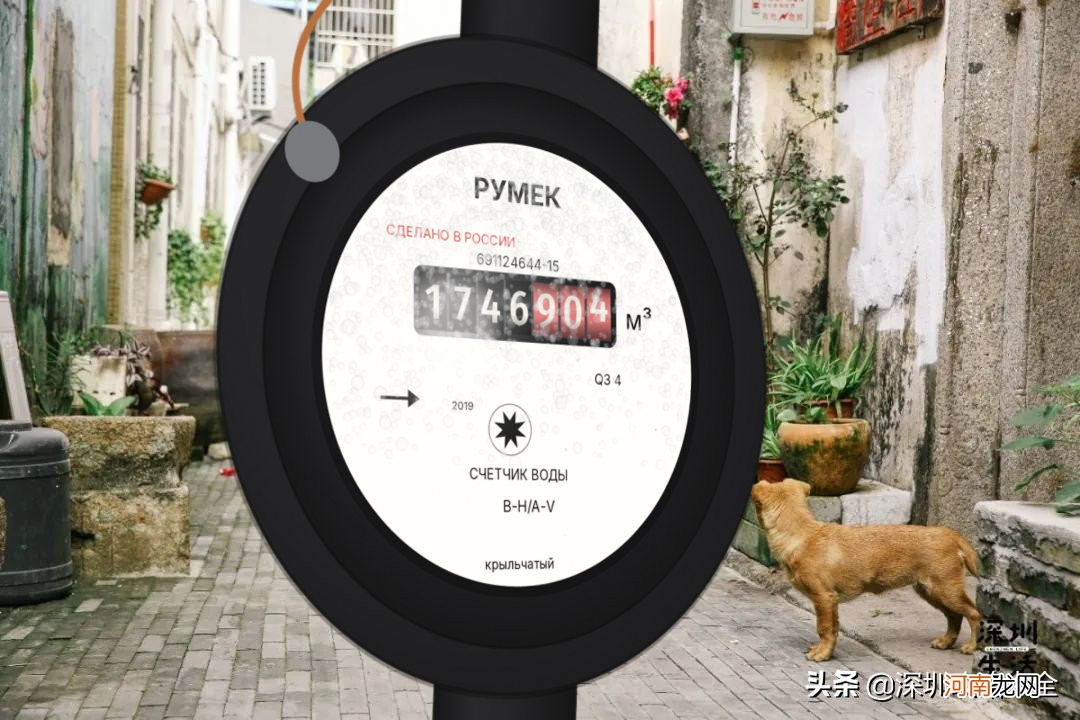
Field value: 1746.904 m³
